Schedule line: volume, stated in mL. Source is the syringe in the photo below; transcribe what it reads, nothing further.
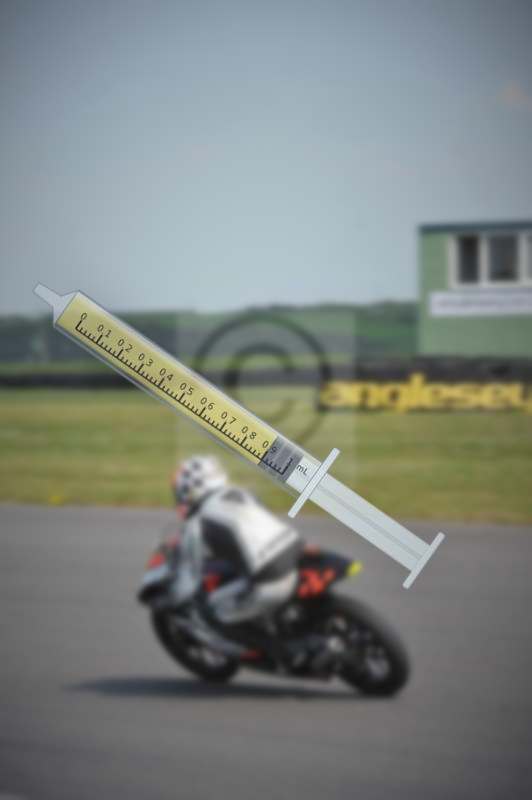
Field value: 0.9 mL
